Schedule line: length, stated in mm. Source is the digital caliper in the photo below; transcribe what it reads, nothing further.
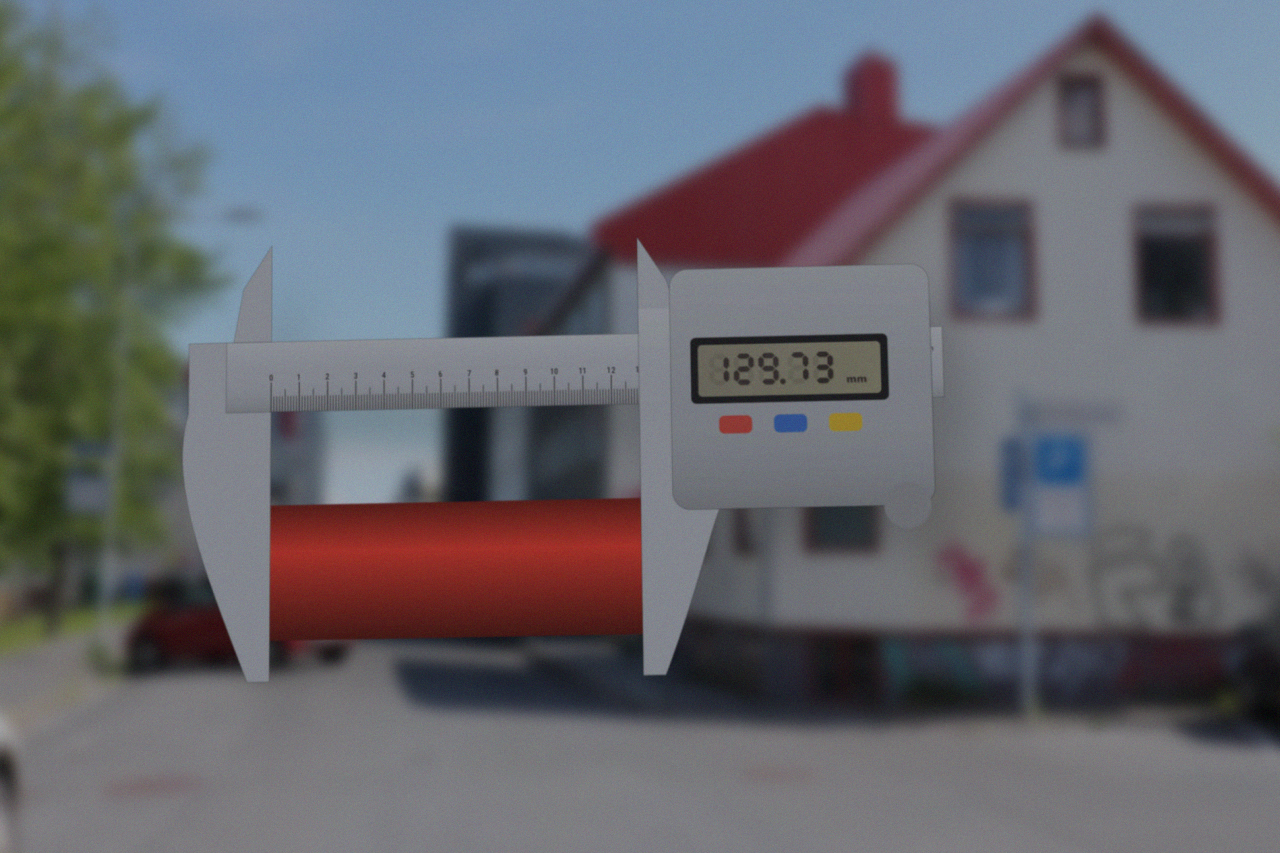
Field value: 129.73 mm
